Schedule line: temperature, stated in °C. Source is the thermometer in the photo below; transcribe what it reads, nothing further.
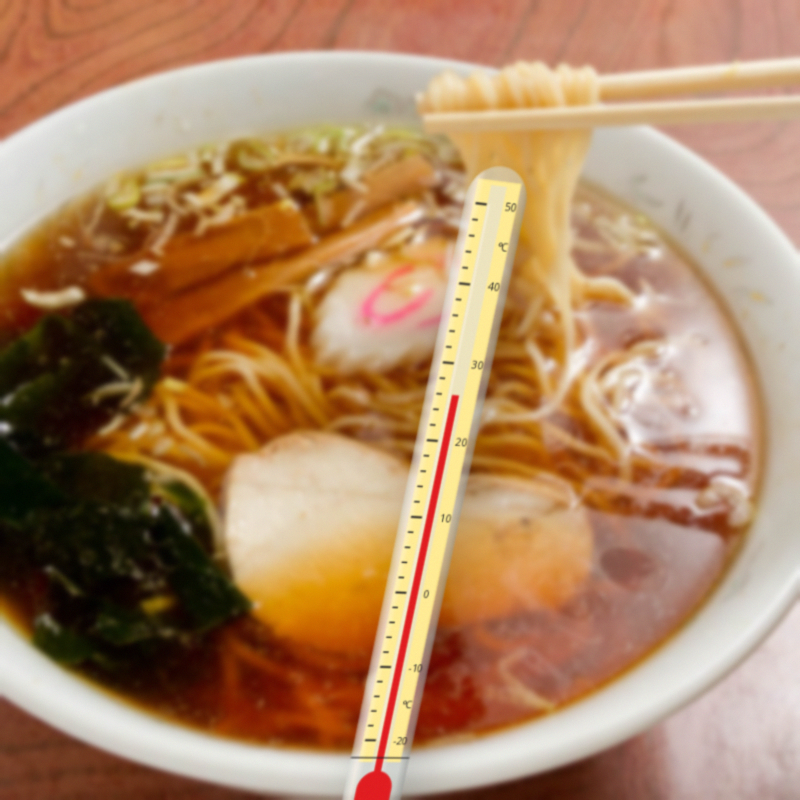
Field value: 26 °C
